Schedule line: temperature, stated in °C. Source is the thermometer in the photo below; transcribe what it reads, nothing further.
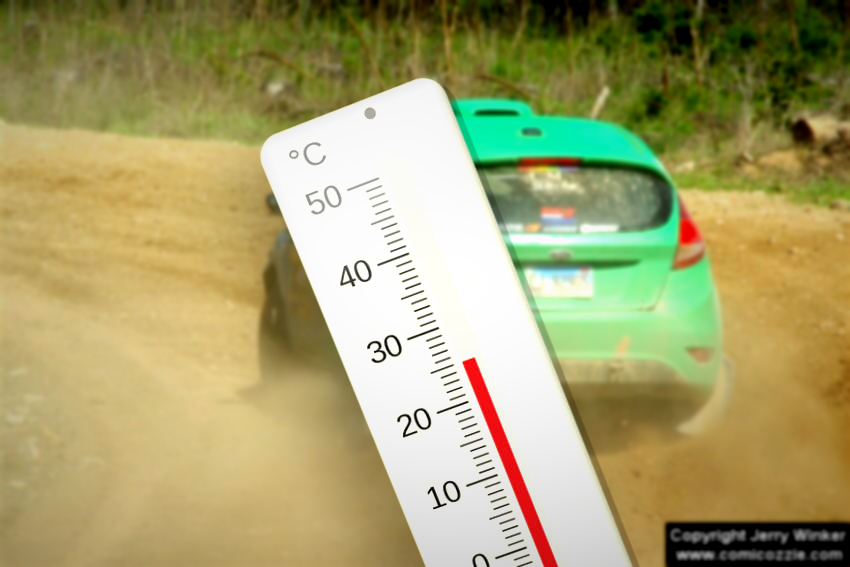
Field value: 25 °C
